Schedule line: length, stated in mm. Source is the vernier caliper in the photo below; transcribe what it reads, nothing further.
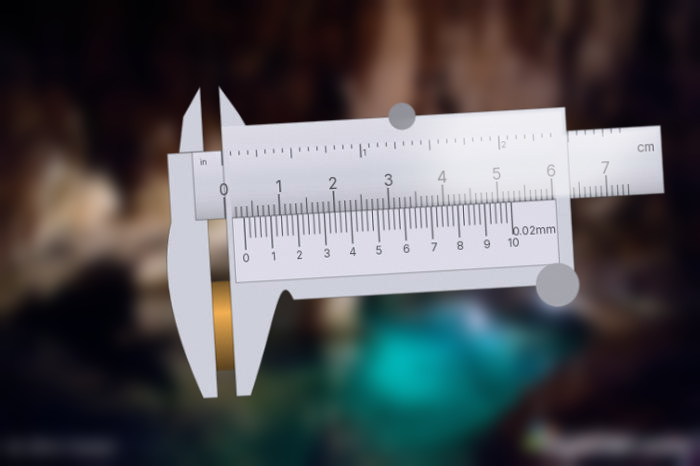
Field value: 3.4 mm
